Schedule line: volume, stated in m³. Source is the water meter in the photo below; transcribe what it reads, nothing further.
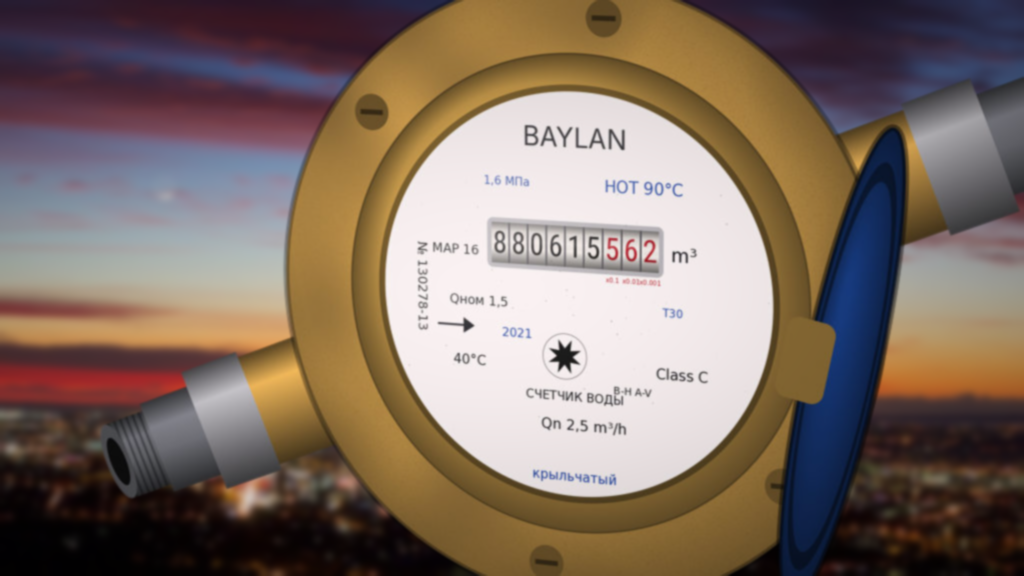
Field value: 880615.562 m³
